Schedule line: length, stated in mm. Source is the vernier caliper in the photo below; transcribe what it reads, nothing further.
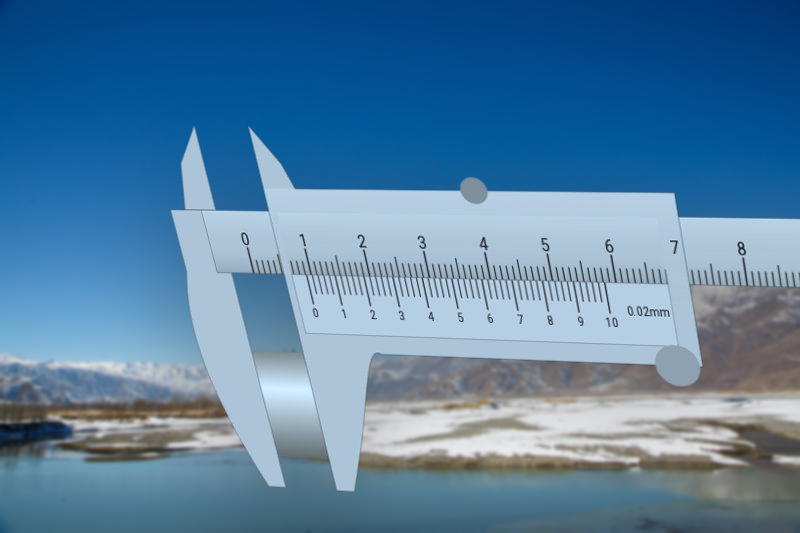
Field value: 9.2 mm
